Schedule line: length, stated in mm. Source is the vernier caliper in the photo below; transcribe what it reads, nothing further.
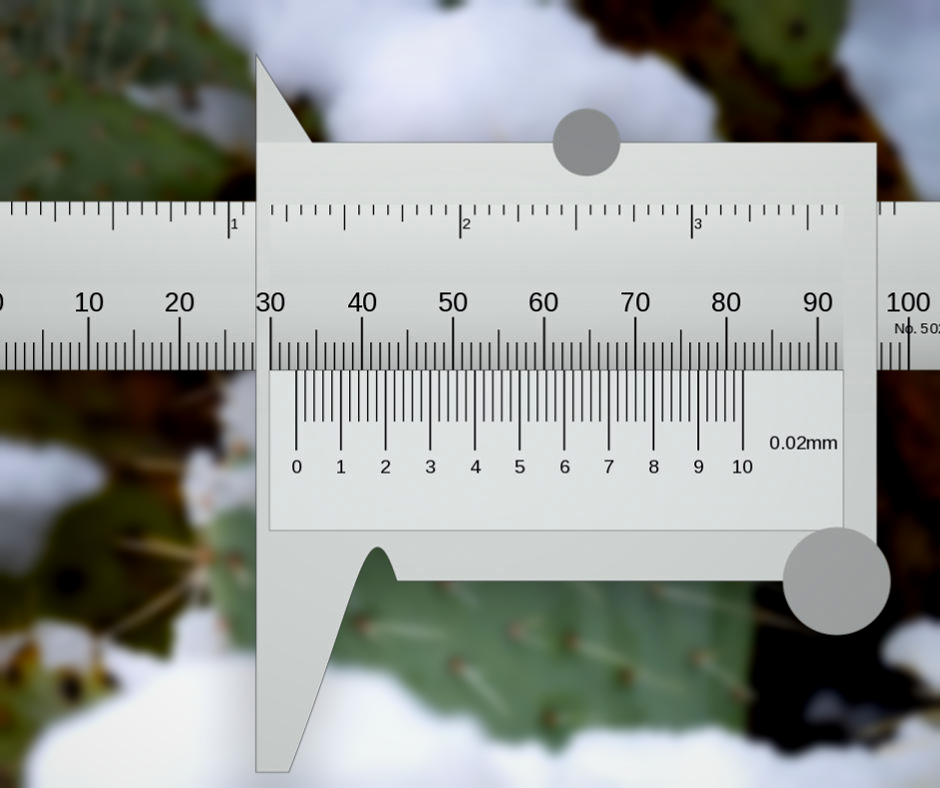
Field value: 32.8 mm
